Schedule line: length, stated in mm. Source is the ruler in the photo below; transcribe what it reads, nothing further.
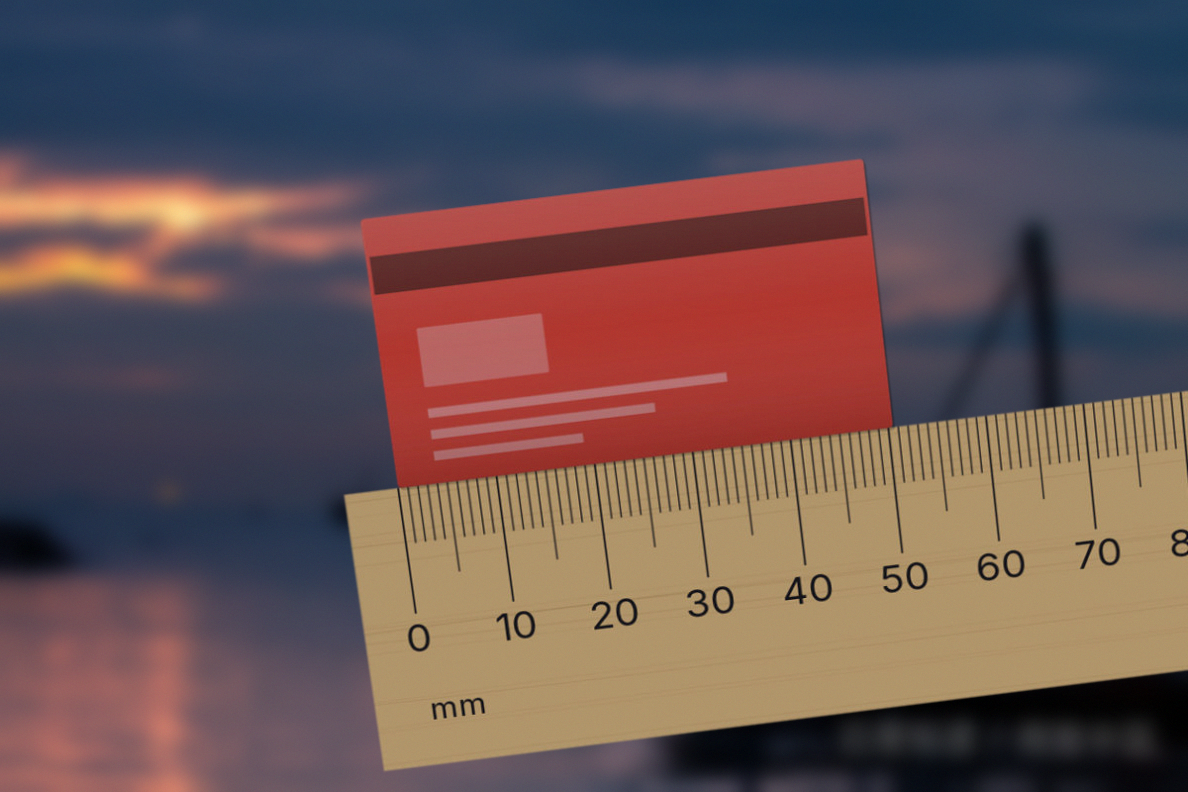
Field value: 50.5 mm
